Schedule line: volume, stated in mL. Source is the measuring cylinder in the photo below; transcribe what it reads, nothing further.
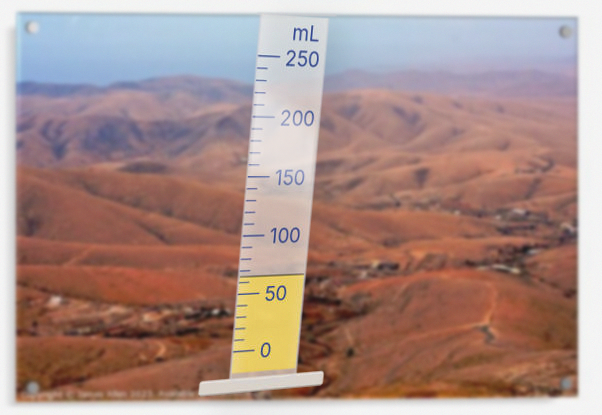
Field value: 65 mL
